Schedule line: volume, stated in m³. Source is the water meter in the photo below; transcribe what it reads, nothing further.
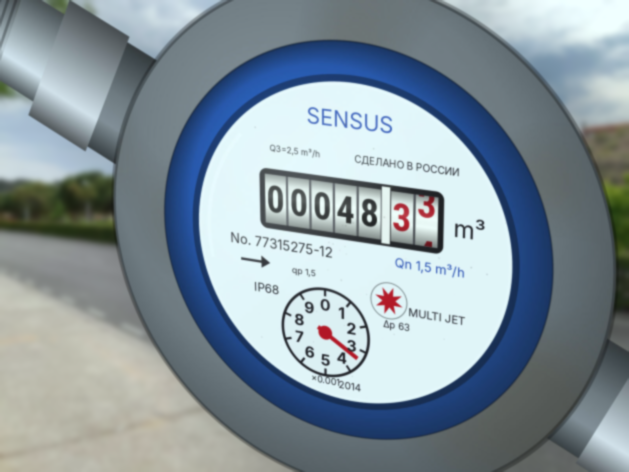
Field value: 48.333 m³
